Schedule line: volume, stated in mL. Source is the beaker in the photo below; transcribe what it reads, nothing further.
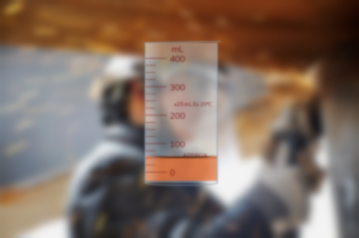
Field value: 50 mL
